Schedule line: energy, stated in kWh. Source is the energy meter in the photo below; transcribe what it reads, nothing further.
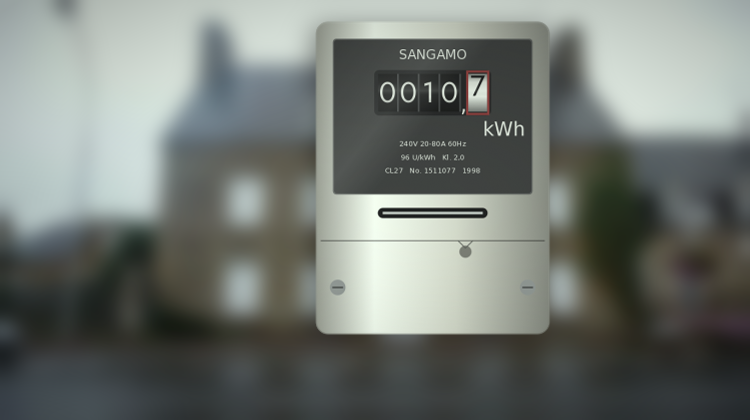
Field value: 10.7 kWh
